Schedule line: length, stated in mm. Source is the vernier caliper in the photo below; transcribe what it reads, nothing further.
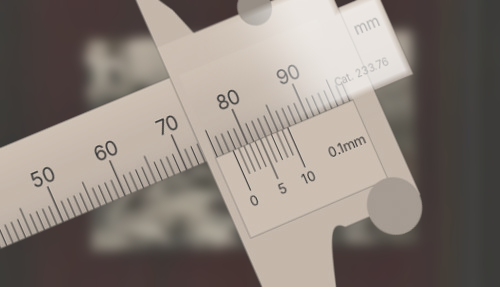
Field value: 77.6 mm
